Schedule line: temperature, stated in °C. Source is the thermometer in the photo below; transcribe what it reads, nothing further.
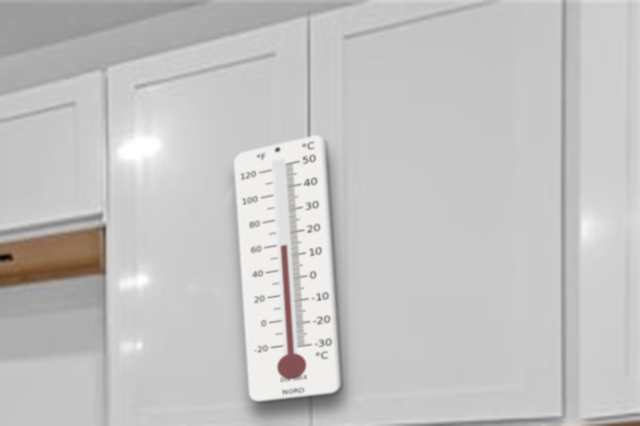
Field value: 15 °C
